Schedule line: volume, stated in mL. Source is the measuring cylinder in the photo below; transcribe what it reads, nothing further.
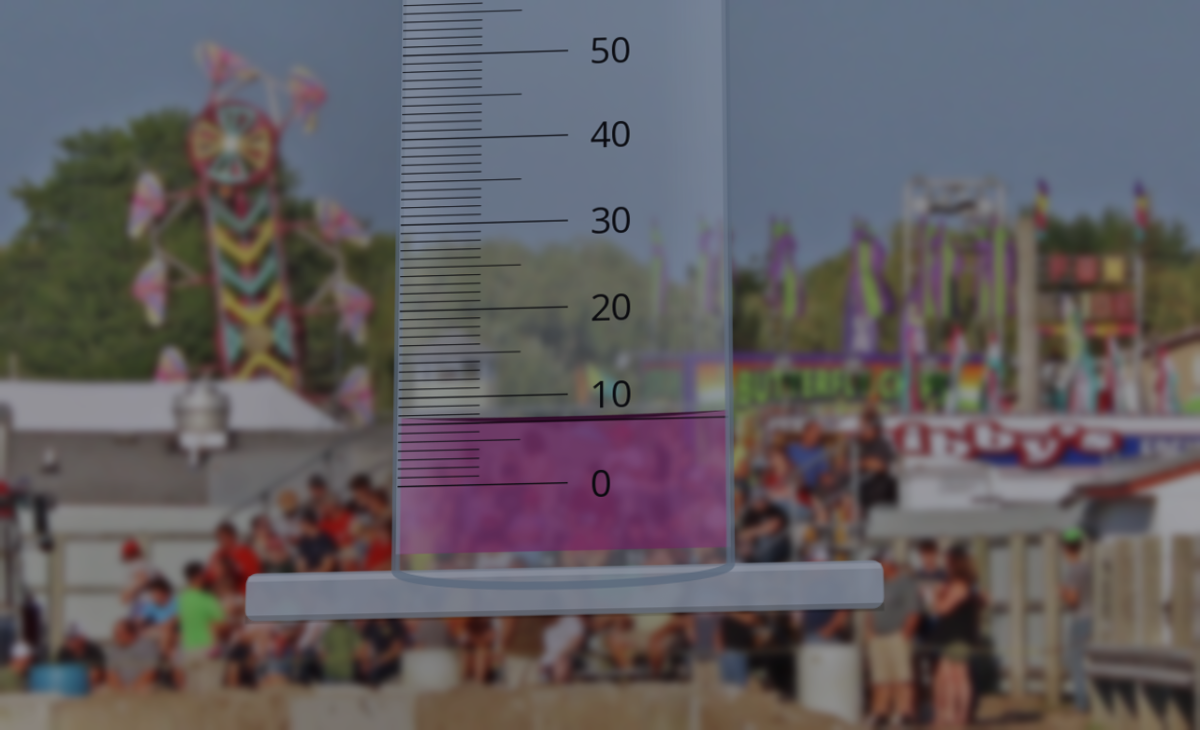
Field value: 7 mL
